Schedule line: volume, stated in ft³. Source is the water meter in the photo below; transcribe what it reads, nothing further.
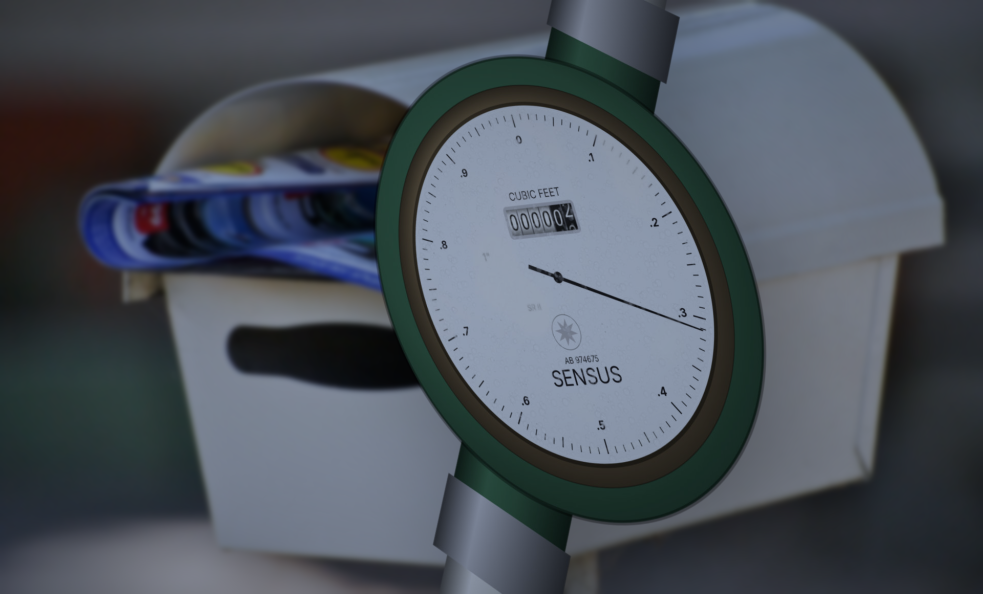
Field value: 2.31 ft³
